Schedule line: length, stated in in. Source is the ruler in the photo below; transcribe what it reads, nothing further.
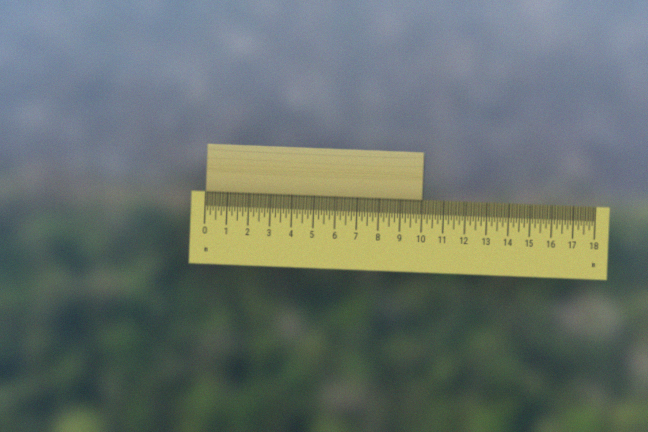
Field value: 10 in
